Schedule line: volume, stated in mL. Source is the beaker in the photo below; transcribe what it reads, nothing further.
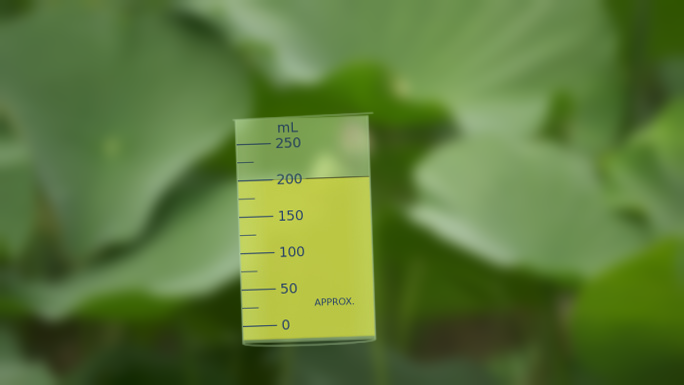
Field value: 200 mL
